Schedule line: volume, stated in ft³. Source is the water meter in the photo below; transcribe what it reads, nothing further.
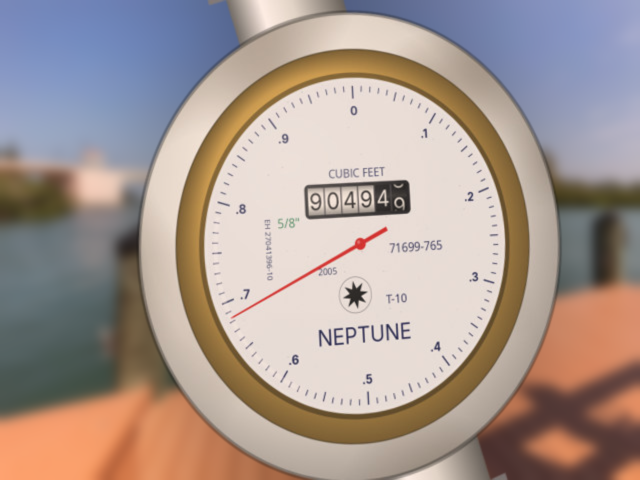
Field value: 904948.68 ft³
